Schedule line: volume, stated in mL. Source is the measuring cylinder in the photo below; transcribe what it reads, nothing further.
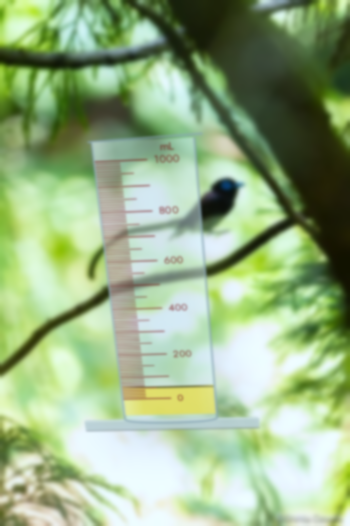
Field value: 50 mL
